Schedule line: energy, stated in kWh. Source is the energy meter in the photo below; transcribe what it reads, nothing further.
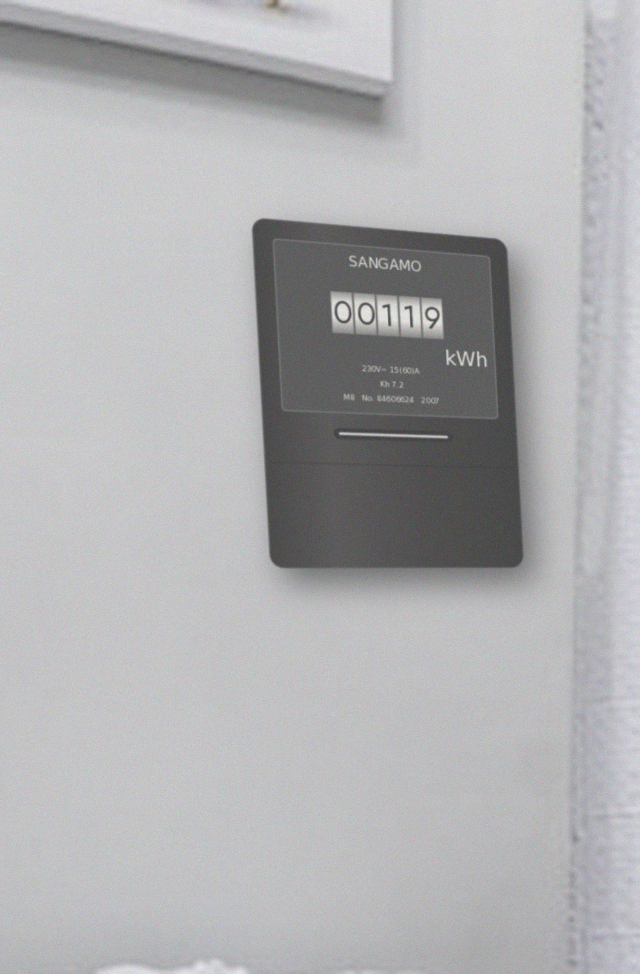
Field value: 119 kWh
